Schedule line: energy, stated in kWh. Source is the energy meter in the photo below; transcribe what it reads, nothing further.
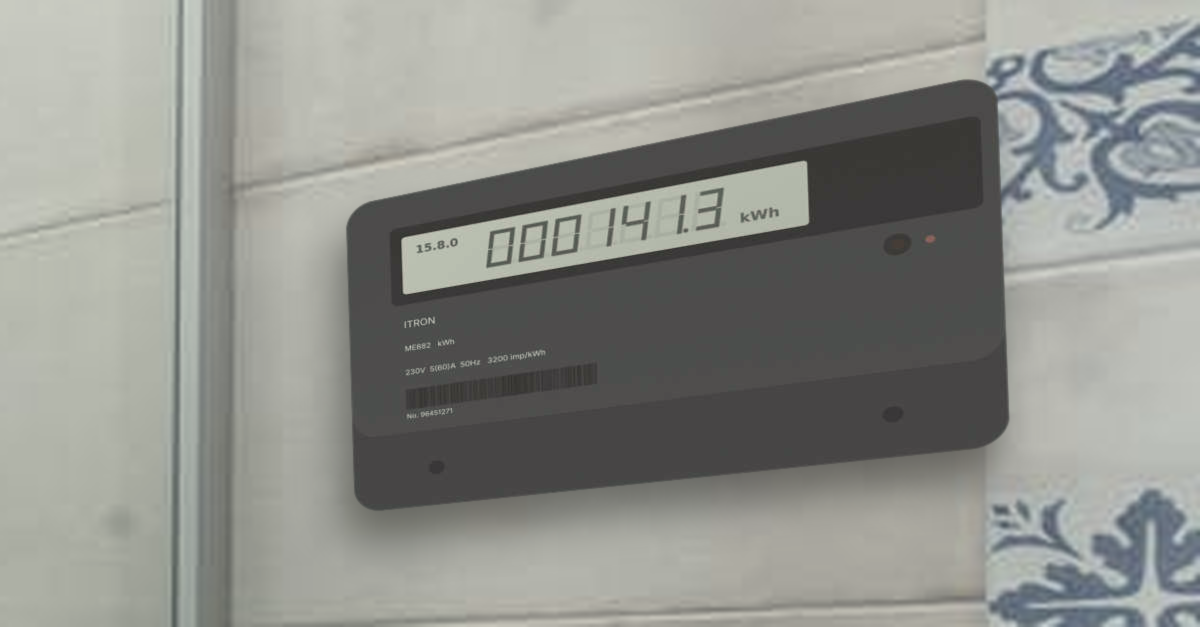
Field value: 141.3 kWh
